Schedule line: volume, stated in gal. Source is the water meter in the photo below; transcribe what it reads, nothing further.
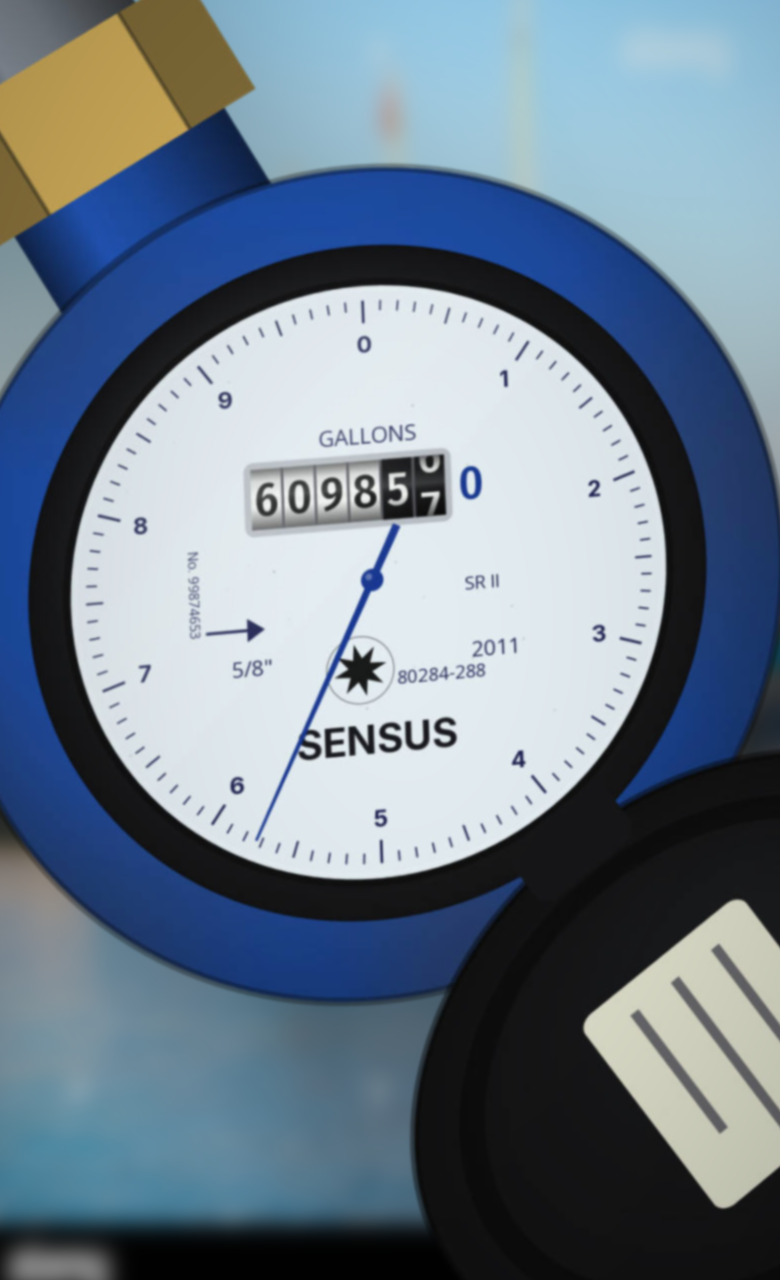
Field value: 6098565.7 gal
